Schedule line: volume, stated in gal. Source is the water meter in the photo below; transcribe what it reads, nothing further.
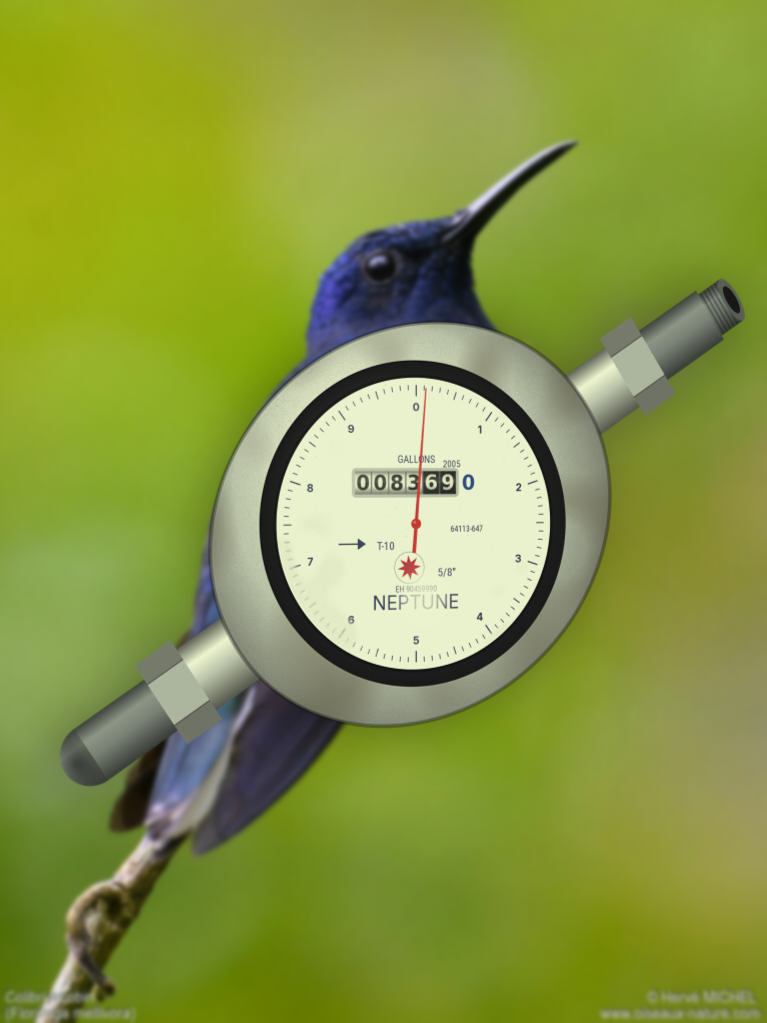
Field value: 83690.1 gal
